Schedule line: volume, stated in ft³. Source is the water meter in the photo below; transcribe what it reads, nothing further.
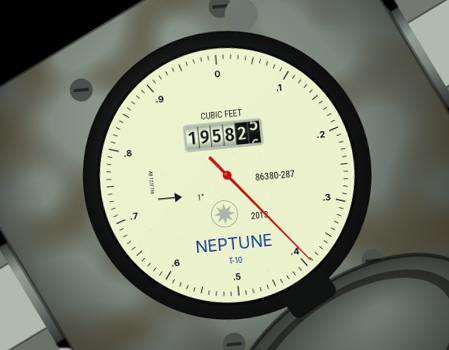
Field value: 195825.39 ft³
